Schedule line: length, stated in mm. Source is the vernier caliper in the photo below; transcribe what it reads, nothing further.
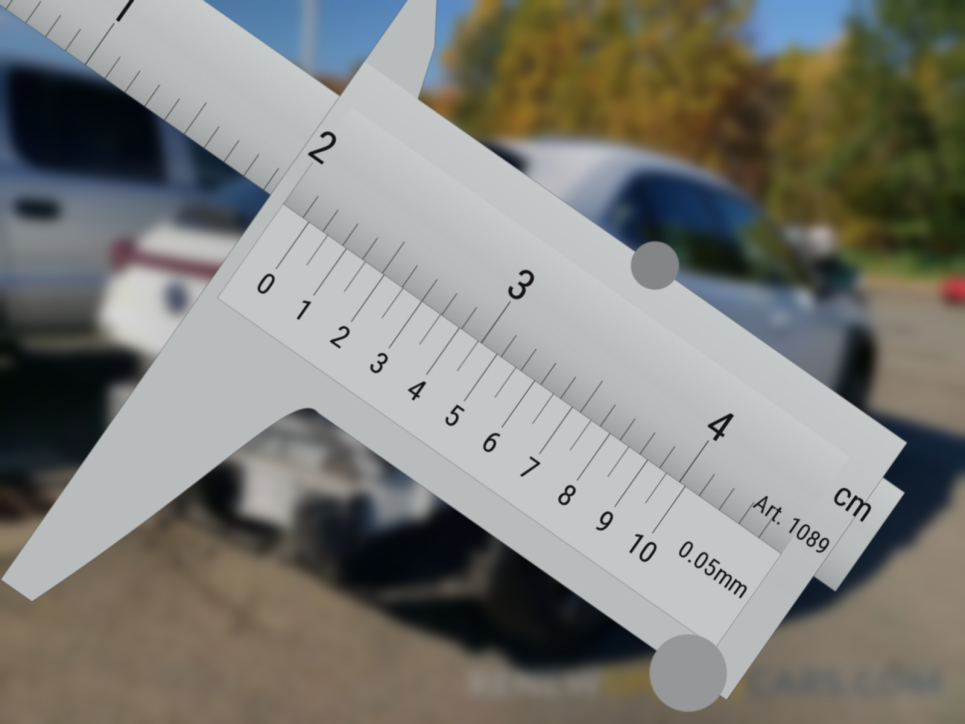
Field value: 21.30 mm
